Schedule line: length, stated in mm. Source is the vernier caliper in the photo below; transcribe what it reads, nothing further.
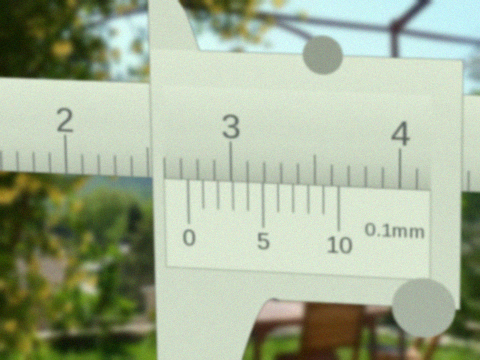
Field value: 27.4 mm
